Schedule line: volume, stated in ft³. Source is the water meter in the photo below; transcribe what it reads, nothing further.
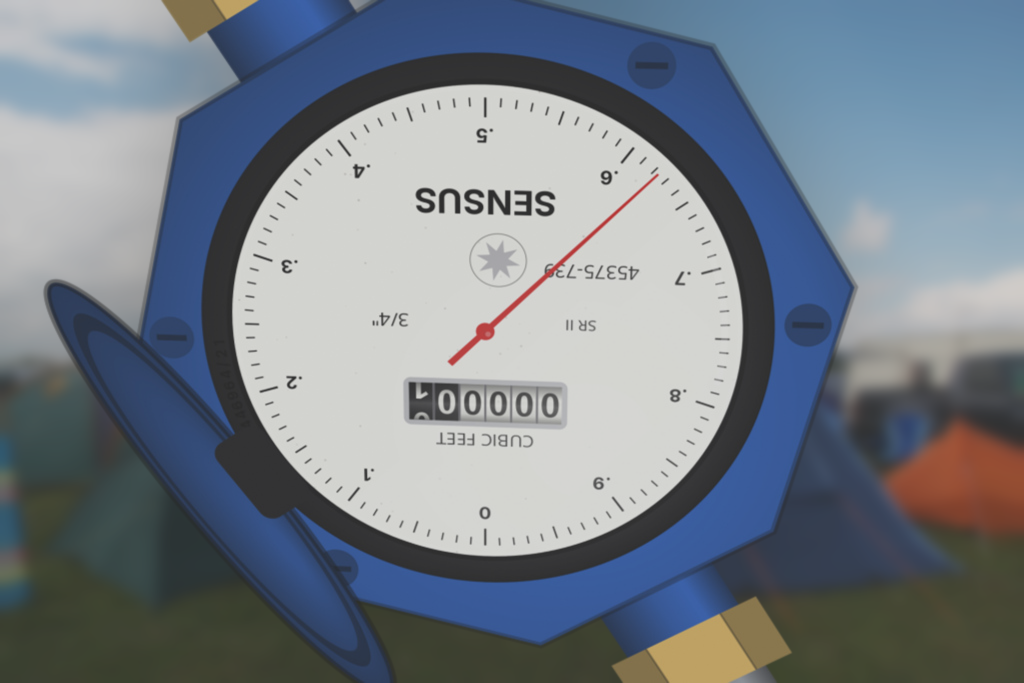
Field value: 0.62 ft³
